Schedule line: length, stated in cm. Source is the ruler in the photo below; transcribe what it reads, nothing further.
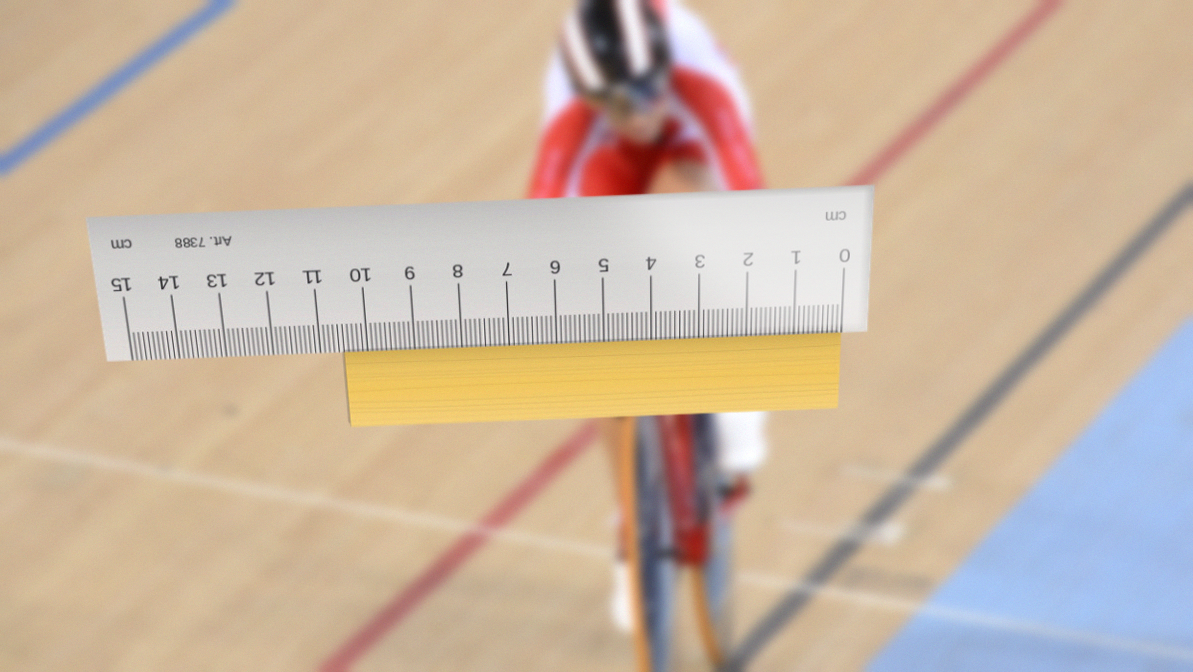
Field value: 10.5 cm
